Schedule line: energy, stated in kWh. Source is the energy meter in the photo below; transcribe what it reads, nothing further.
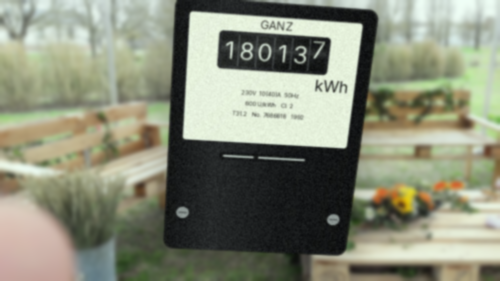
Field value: 180137 kWh
